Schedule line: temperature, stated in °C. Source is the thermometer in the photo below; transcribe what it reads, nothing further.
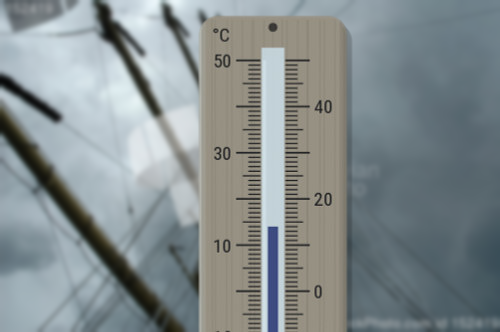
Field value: 14 °C
